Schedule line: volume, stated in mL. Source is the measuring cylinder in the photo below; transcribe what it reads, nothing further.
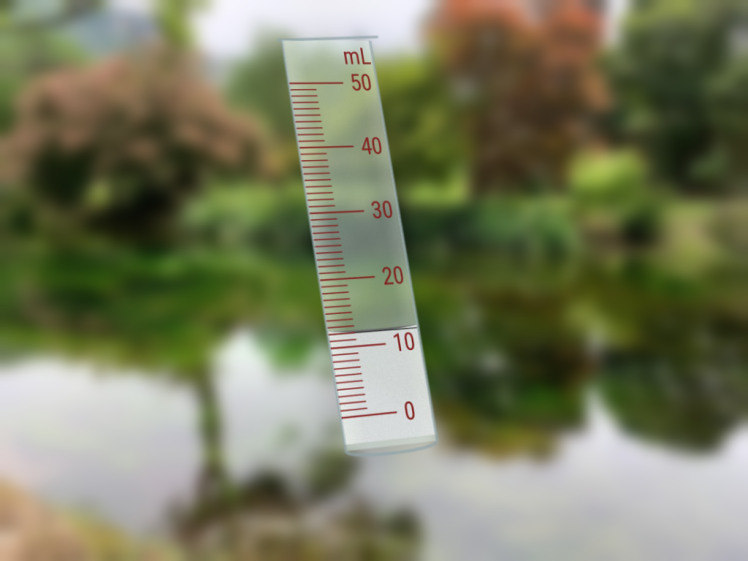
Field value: 12 mL
